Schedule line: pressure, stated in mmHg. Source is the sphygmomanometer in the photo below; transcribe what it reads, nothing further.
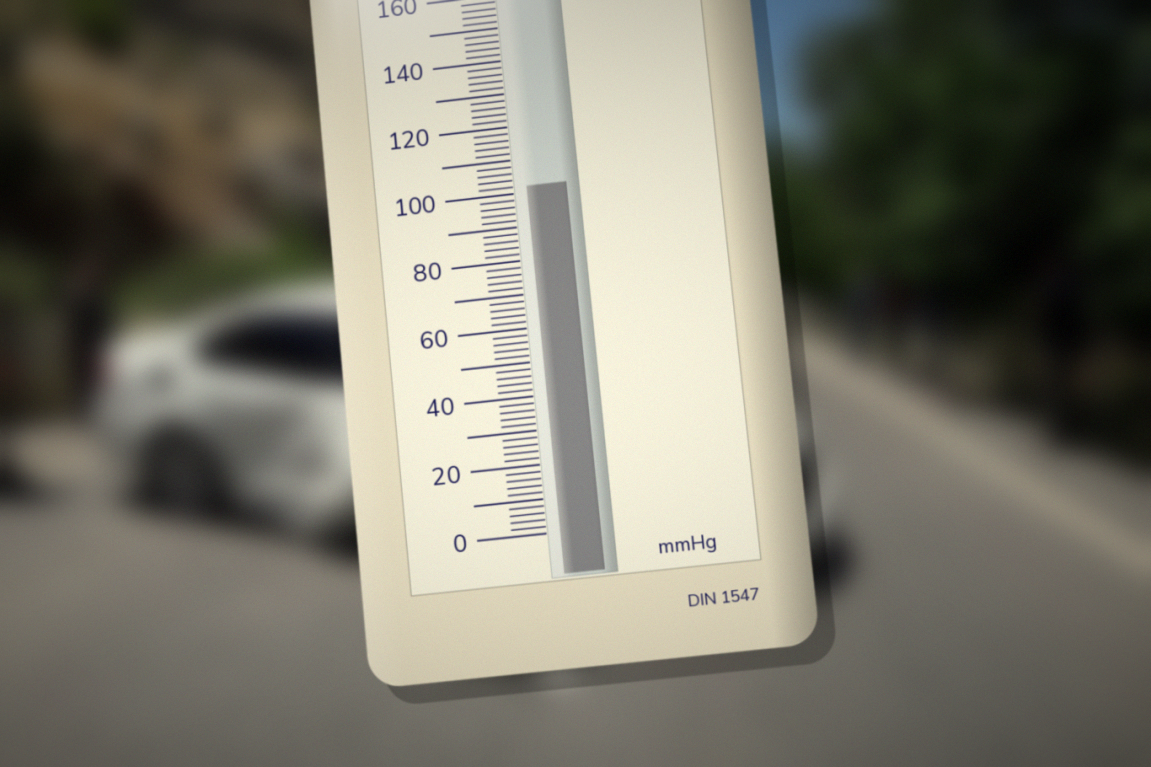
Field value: 102 mmHg
